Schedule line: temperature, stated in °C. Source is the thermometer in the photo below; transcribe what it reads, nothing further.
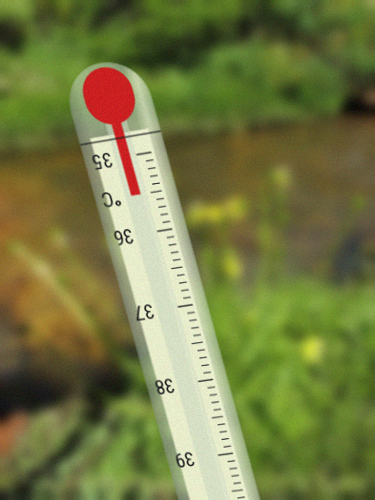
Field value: 35.5 °C
